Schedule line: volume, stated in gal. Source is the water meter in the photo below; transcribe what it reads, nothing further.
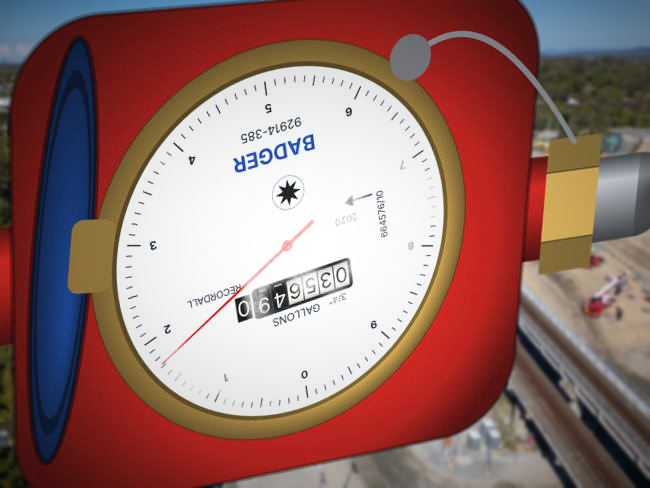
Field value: 356491.7 gal
